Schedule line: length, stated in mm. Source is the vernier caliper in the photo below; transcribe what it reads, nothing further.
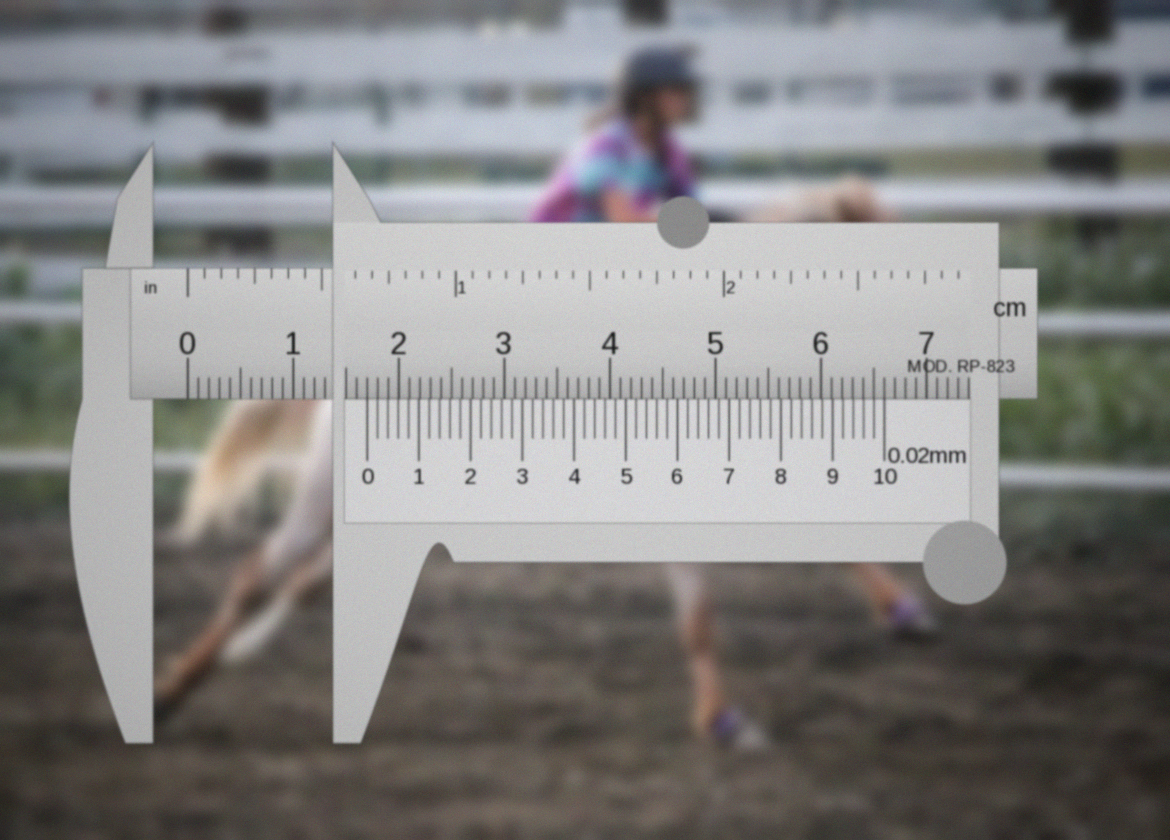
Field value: 17.0 mm
